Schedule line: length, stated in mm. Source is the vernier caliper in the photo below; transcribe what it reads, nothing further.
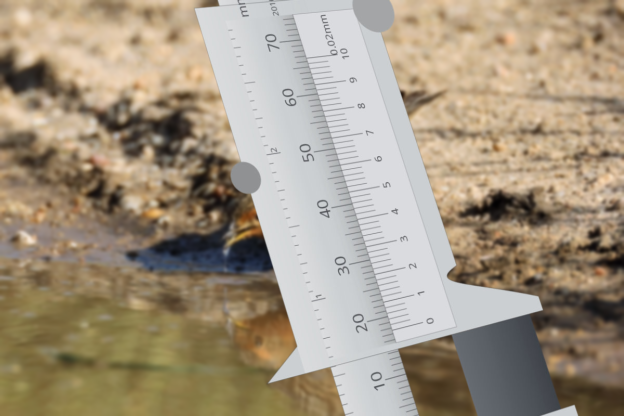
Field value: 17.6 mm
